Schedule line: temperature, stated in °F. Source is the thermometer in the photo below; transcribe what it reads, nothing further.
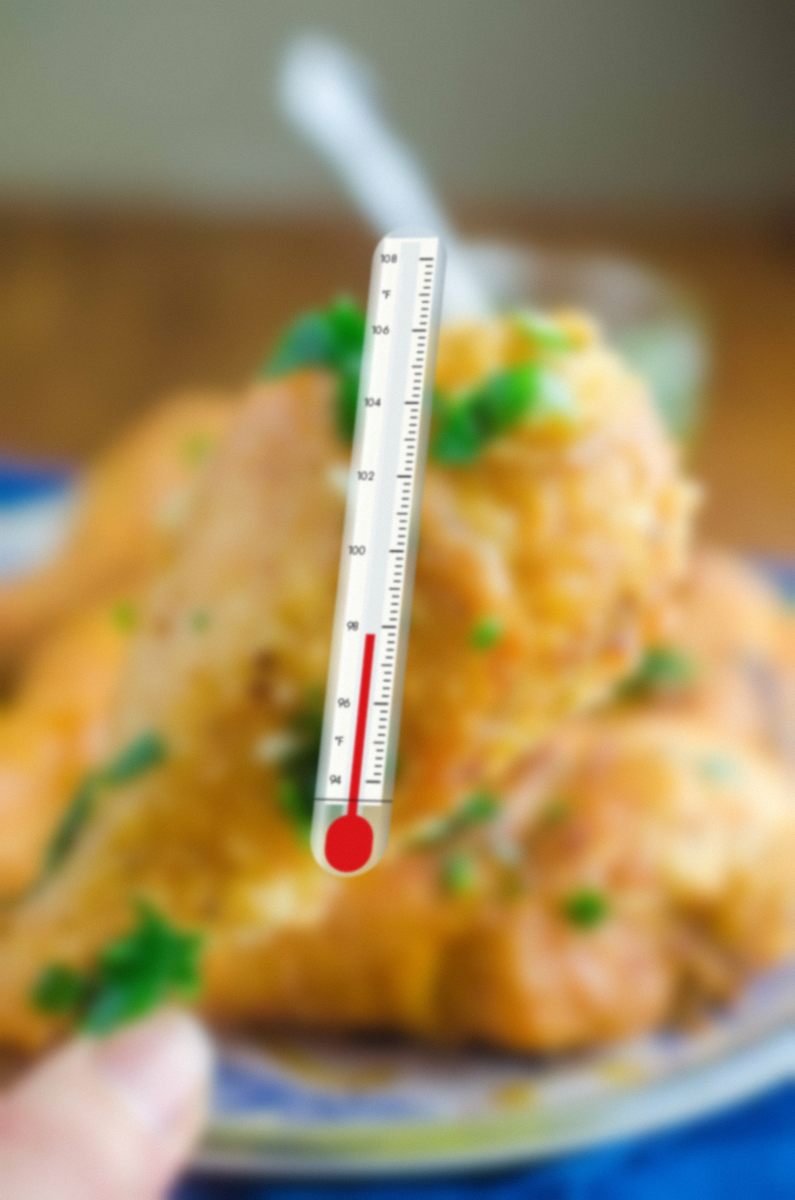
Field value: 97.8 °F
